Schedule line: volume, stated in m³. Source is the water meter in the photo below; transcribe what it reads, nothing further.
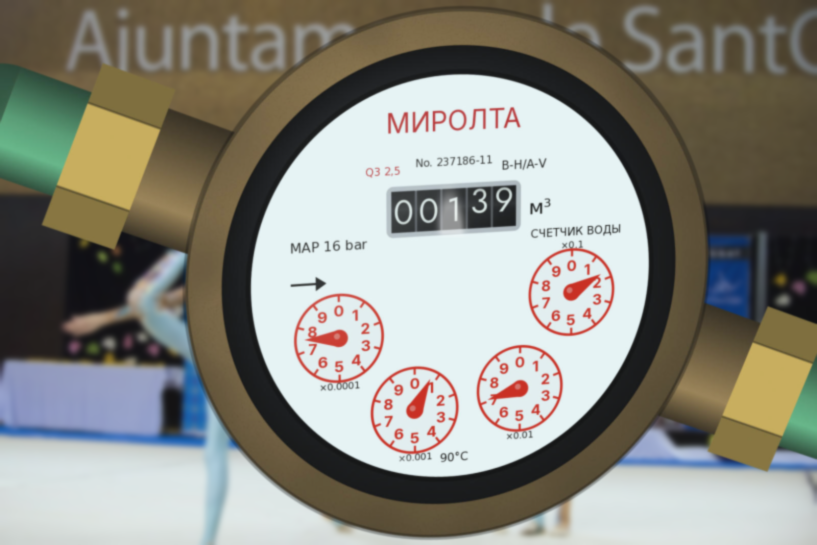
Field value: 139.1707 m³
